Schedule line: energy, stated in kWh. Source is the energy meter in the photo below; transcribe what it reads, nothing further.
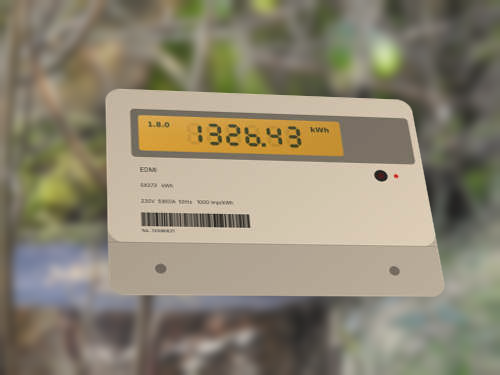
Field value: 1326.43 kWh
